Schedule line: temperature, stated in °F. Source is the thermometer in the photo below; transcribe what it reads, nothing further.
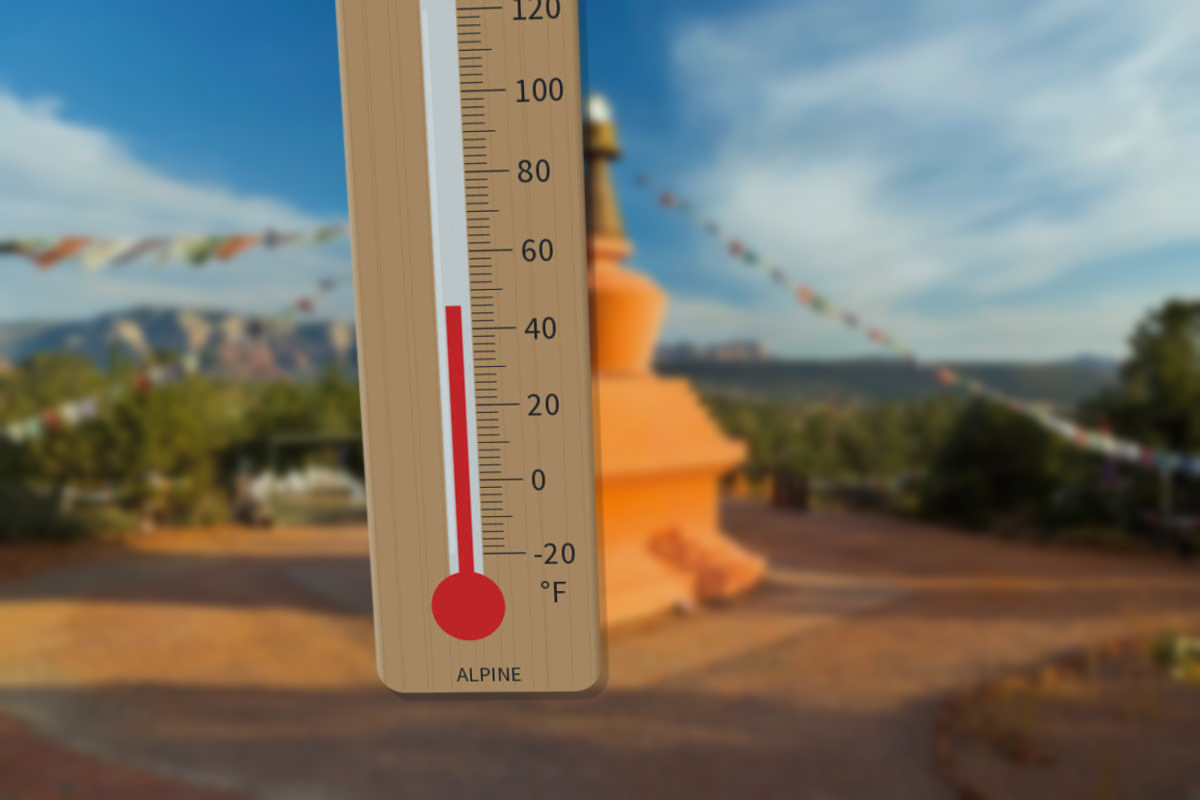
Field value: 46 °F
